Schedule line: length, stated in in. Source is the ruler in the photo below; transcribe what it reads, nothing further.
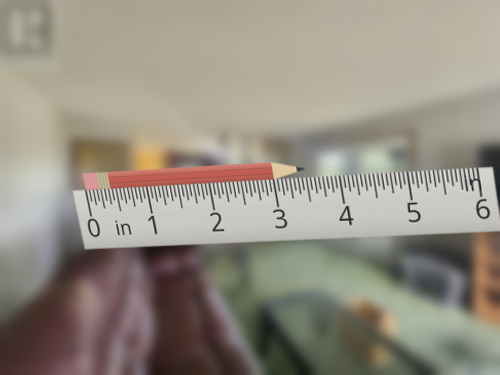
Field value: 3.5 in
